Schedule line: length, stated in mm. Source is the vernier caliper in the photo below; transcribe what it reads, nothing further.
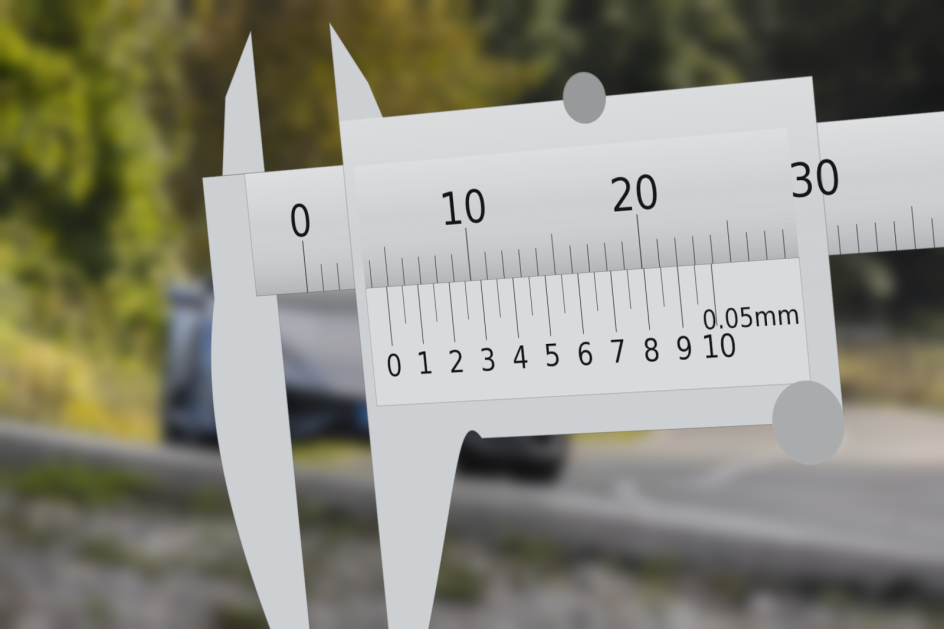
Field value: 4.9 mm
